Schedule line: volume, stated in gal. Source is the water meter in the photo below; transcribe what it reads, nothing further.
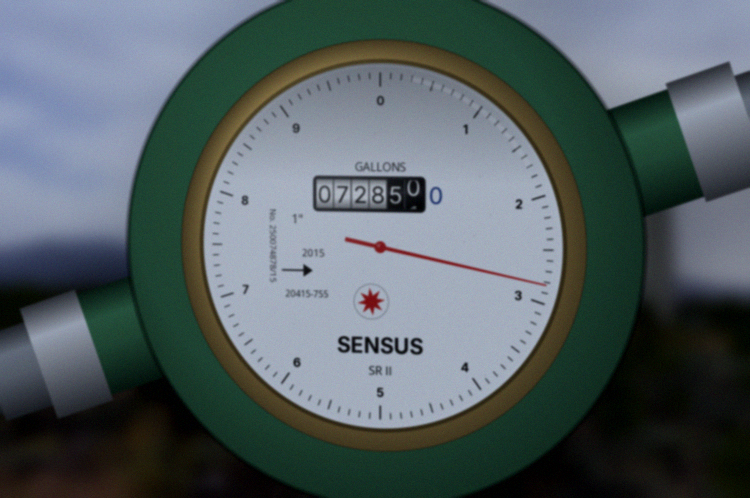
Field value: 728502.8 gal
